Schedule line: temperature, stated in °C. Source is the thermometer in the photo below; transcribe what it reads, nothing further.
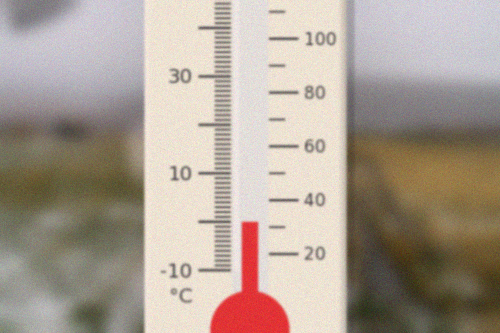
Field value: 0 °C
